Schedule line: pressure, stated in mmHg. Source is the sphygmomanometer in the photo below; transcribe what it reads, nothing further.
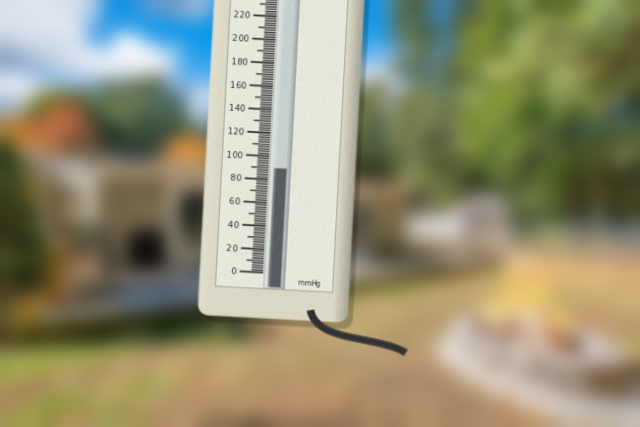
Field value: 90 mmHg
